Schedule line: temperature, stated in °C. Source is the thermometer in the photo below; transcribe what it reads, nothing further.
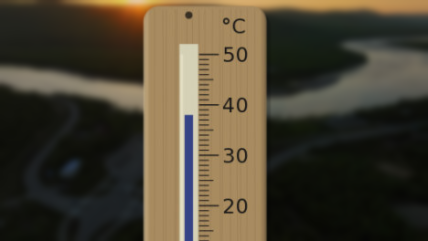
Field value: 38 °C
